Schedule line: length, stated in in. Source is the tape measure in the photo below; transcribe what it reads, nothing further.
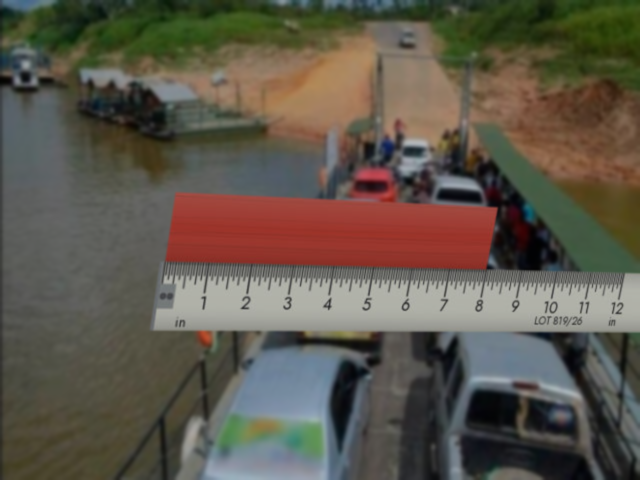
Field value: 8 in
